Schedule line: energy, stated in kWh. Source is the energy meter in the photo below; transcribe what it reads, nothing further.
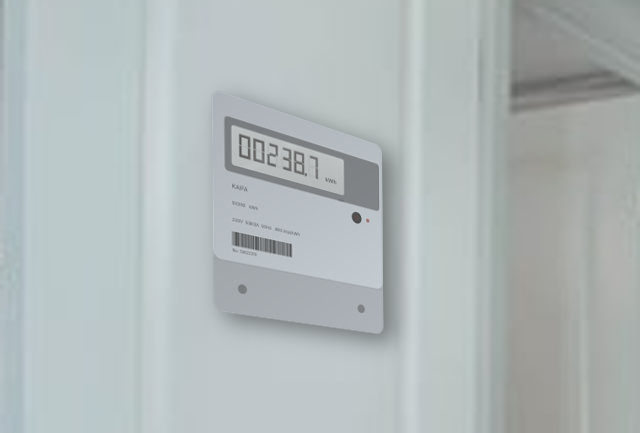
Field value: 238.7 kWh
